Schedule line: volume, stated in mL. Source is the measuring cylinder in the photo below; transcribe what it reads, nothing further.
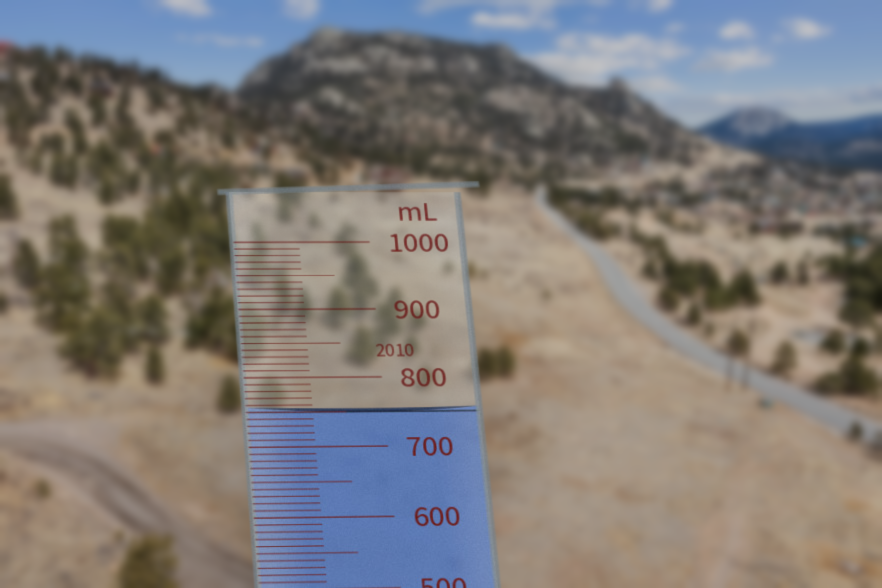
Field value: 750 mL
